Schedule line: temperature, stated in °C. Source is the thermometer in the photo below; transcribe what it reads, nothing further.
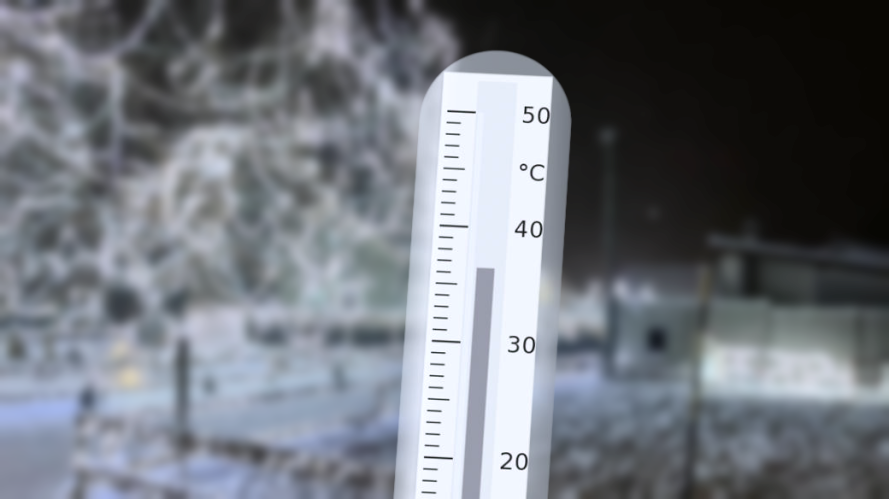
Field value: 36.5 °C
